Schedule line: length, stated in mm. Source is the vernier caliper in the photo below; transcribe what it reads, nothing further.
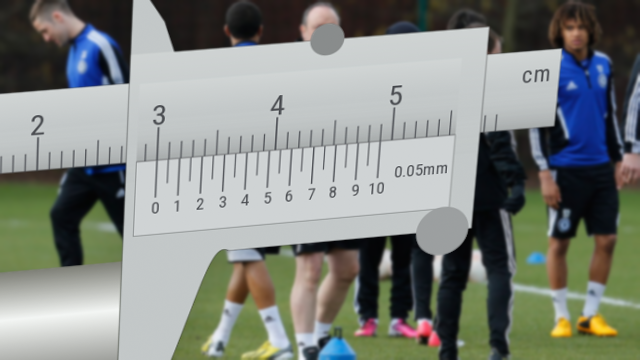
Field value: 30.0 mm
